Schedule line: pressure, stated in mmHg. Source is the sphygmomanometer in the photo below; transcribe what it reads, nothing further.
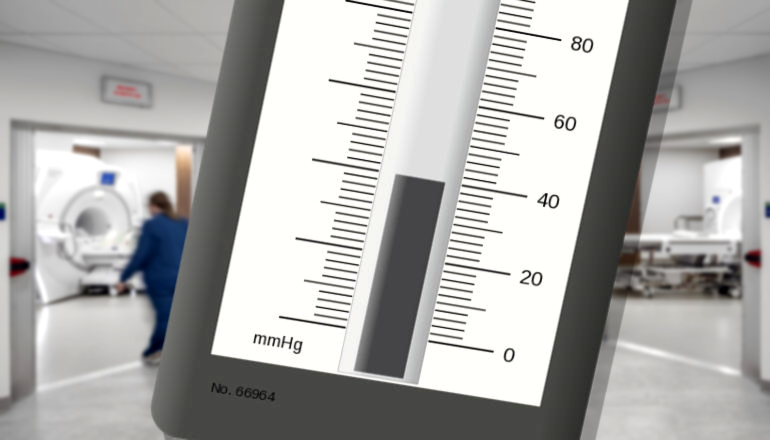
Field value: 40 mmHg
